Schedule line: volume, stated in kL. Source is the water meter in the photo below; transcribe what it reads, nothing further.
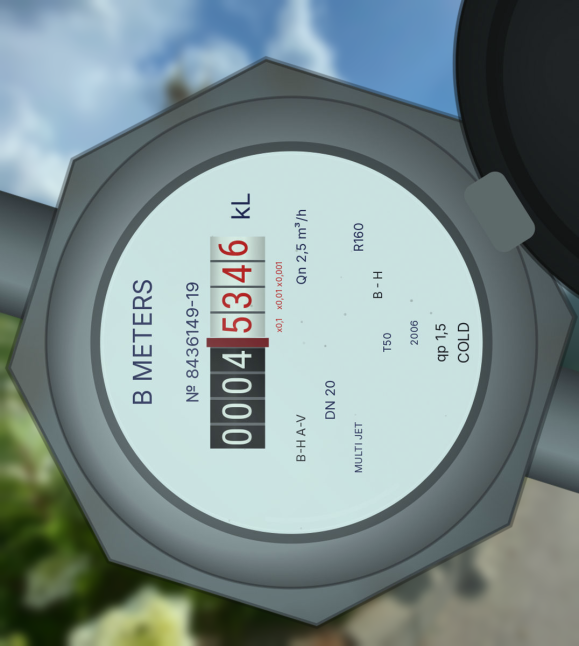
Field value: 4.5346 kL
